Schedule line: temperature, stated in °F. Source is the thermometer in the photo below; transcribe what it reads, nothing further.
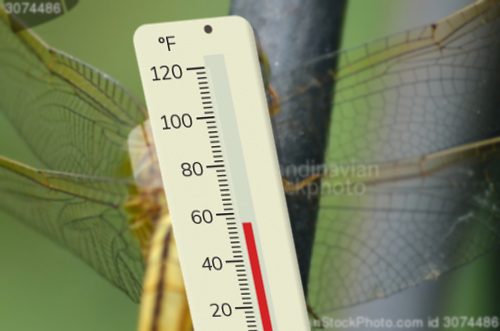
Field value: 56 °F
